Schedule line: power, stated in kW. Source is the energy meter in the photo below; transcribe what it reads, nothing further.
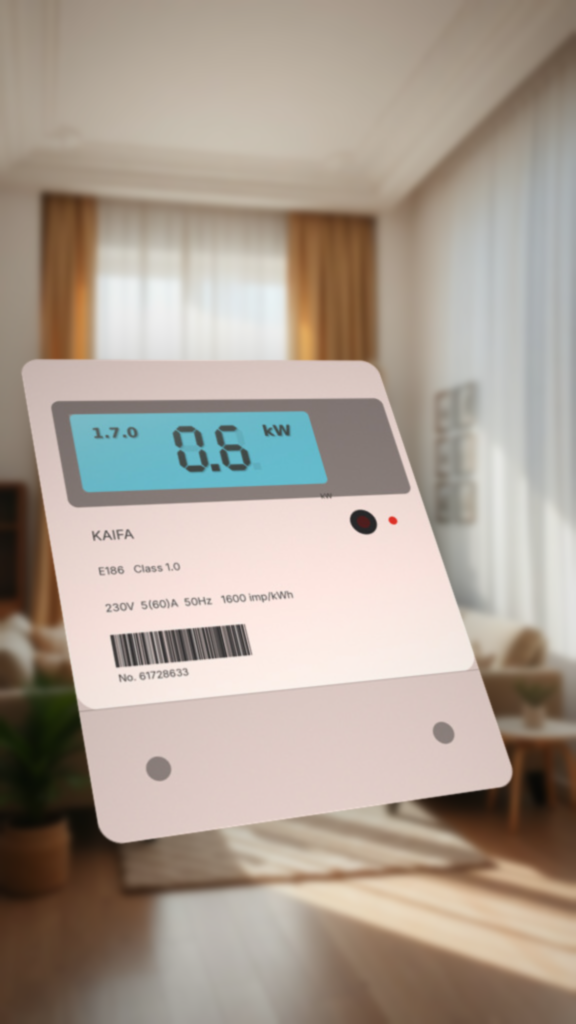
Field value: 0.6 kW
